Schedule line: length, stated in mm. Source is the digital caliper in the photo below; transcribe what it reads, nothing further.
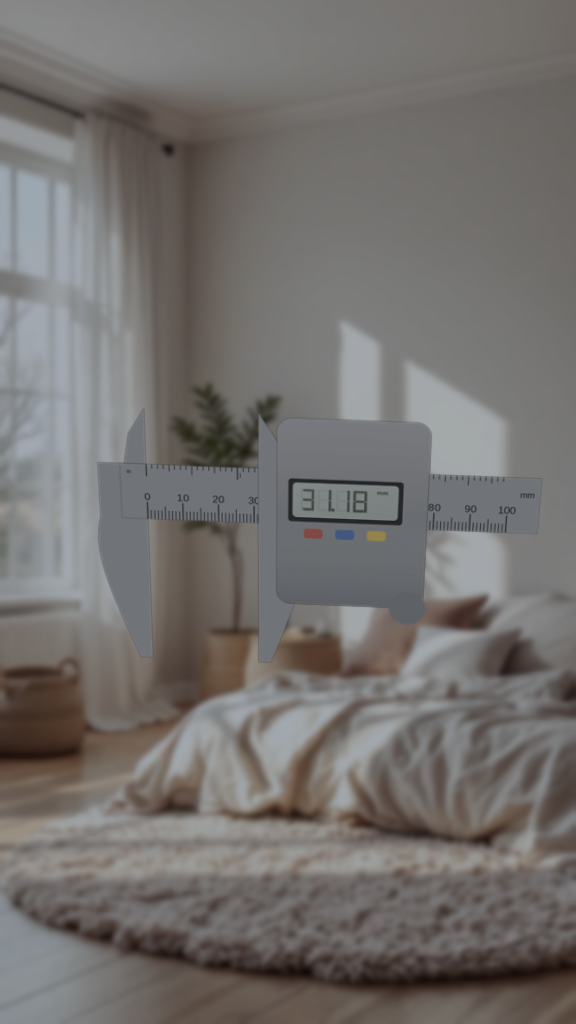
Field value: 31.18 mm
